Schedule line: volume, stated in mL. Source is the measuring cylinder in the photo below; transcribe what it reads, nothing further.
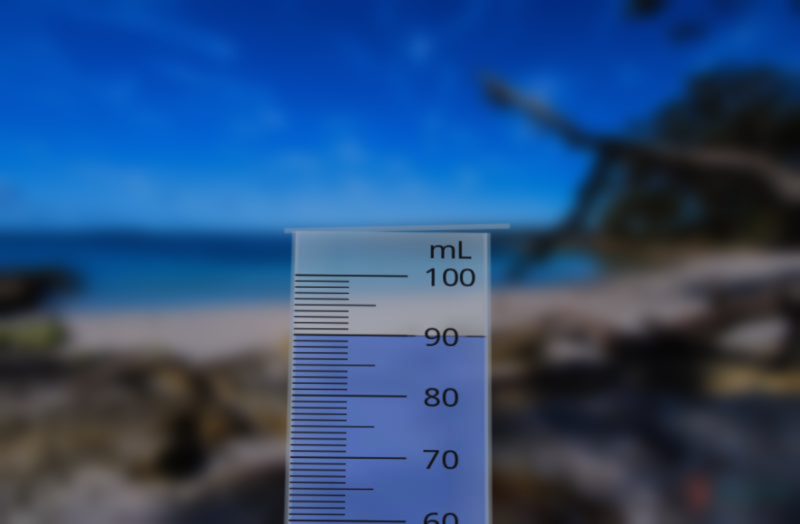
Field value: 90 mL
